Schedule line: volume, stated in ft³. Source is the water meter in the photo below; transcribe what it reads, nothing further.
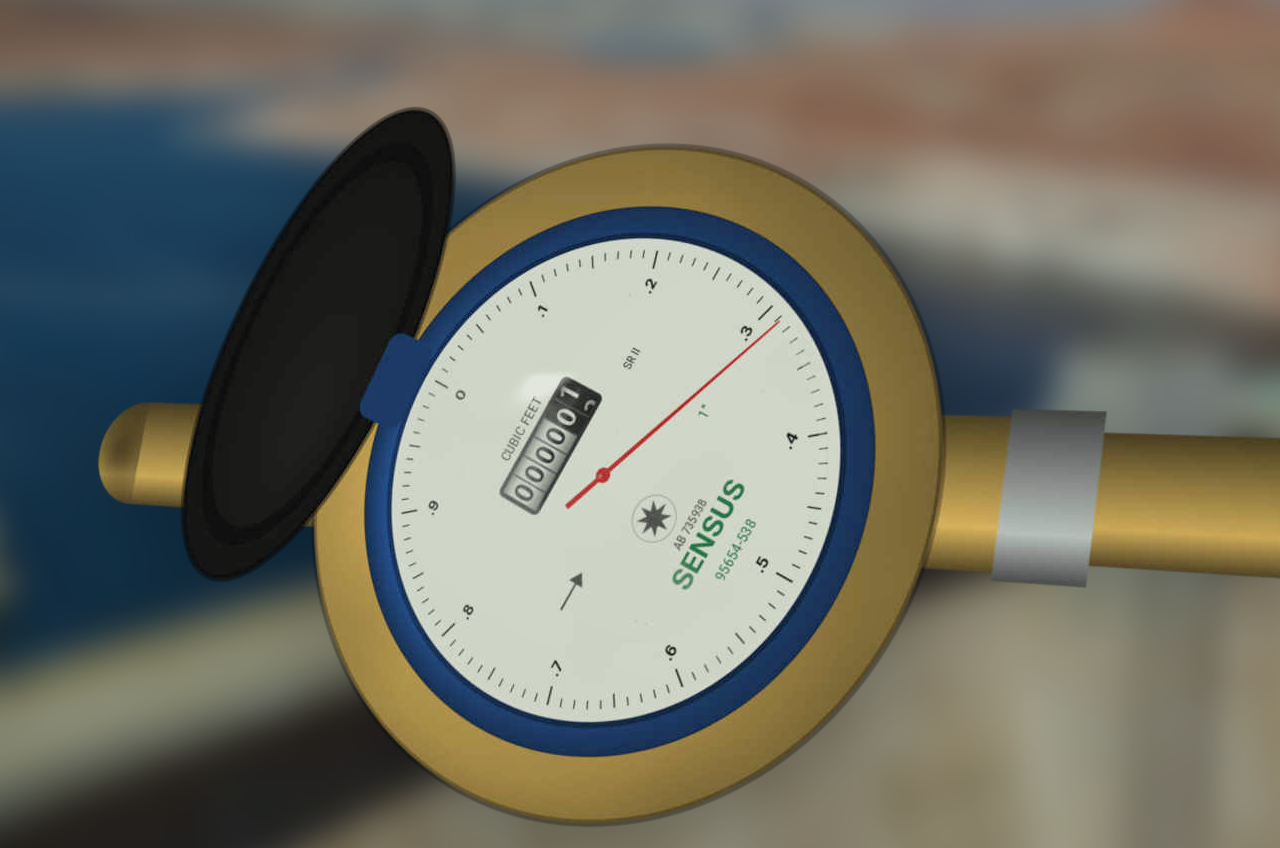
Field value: 1.31 ft³
